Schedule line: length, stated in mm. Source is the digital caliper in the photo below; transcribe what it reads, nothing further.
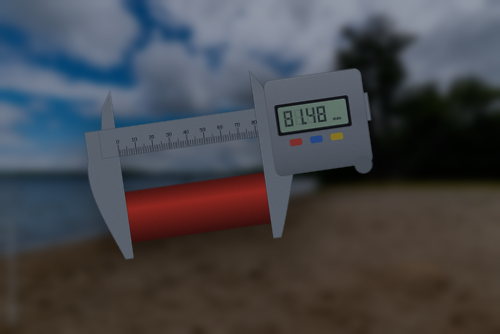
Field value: 81.48 mm
